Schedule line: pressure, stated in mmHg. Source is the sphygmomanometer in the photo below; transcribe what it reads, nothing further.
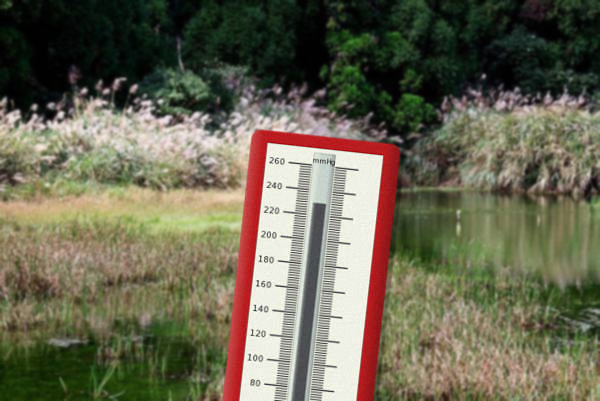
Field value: 230 mmHg
